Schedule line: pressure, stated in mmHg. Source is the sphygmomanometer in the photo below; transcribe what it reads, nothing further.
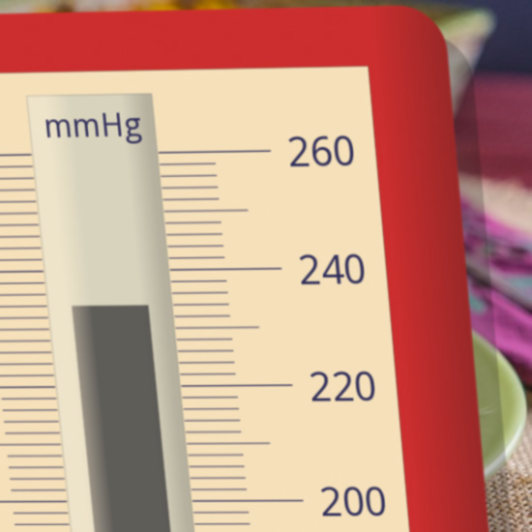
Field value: 234 mmHg
